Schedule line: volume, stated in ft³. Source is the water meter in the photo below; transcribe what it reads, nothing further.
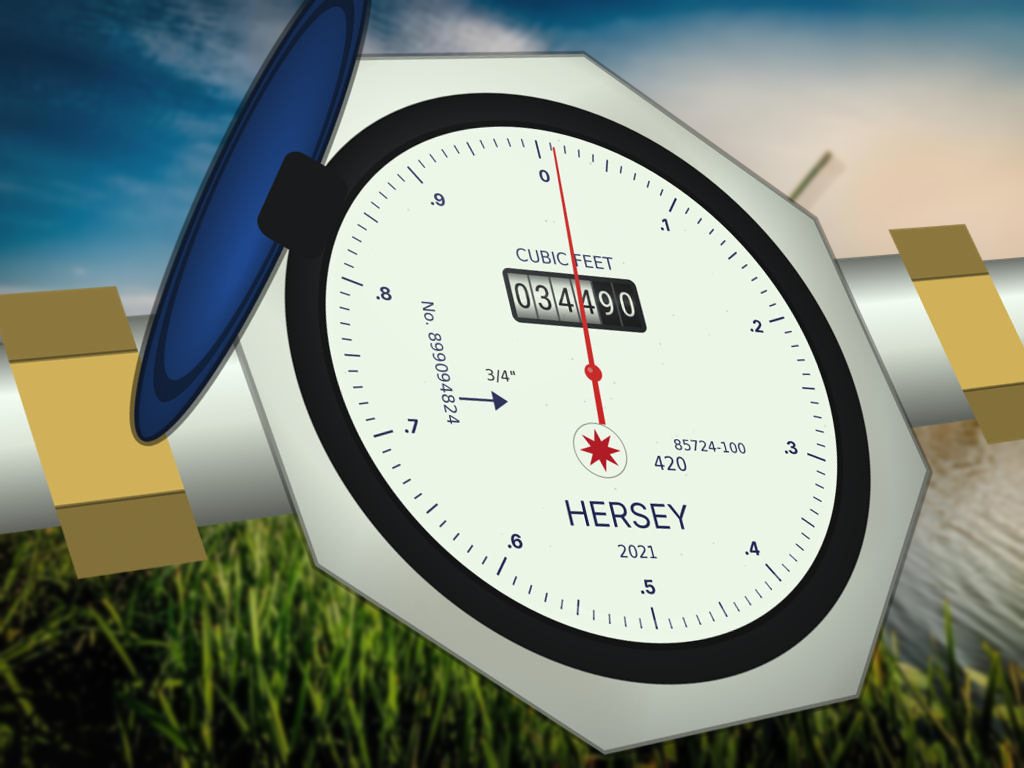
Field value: 34490.01 ft³
